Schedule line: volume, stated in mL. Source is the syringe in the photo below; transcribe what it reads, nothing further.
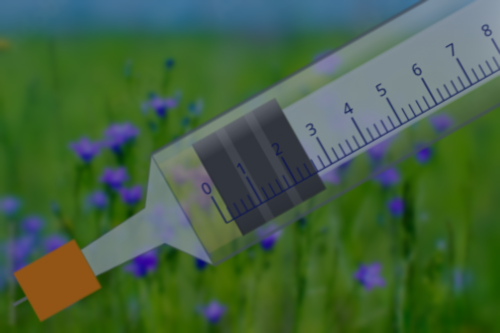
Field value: 0.2 mL
